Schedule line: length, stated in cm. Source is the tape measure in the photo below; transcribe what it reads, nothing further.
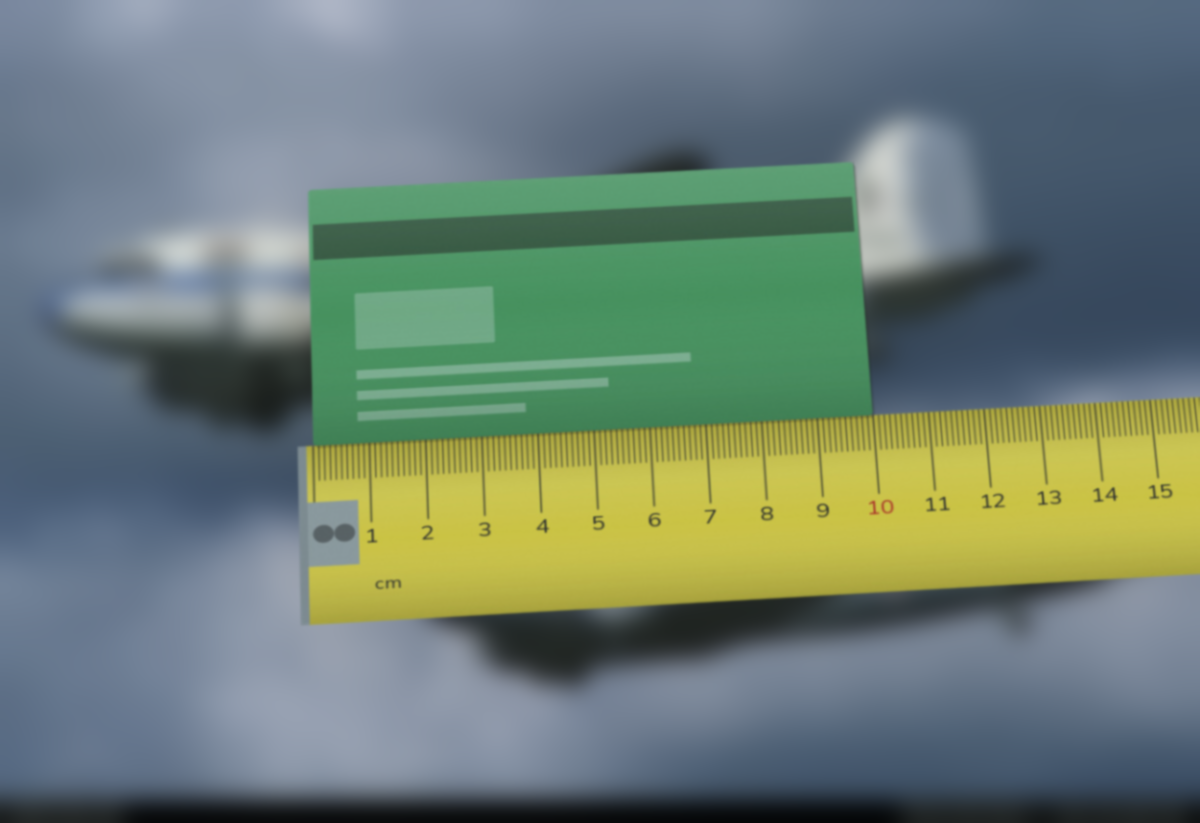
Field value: 10 cm
